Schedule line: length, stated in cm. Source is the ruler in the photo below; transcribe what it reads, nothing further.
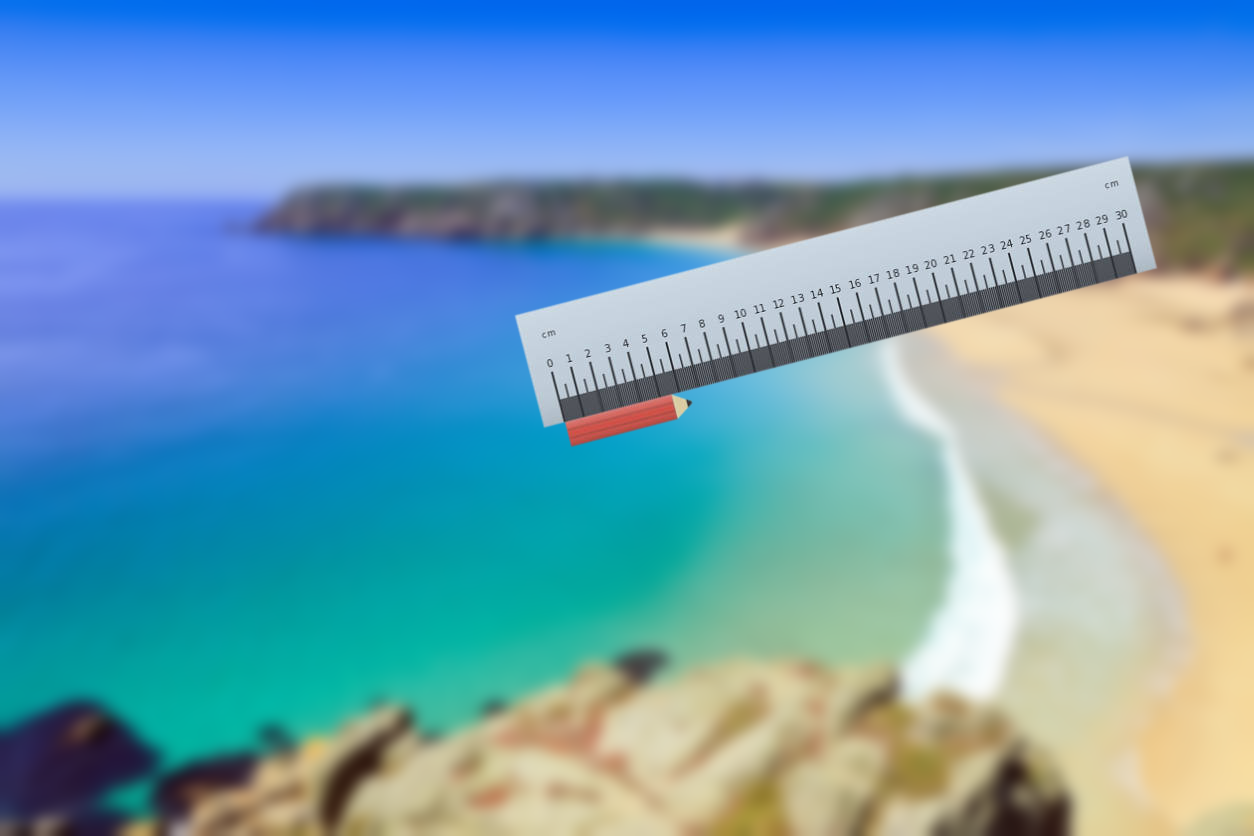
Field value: 6.5 cm
